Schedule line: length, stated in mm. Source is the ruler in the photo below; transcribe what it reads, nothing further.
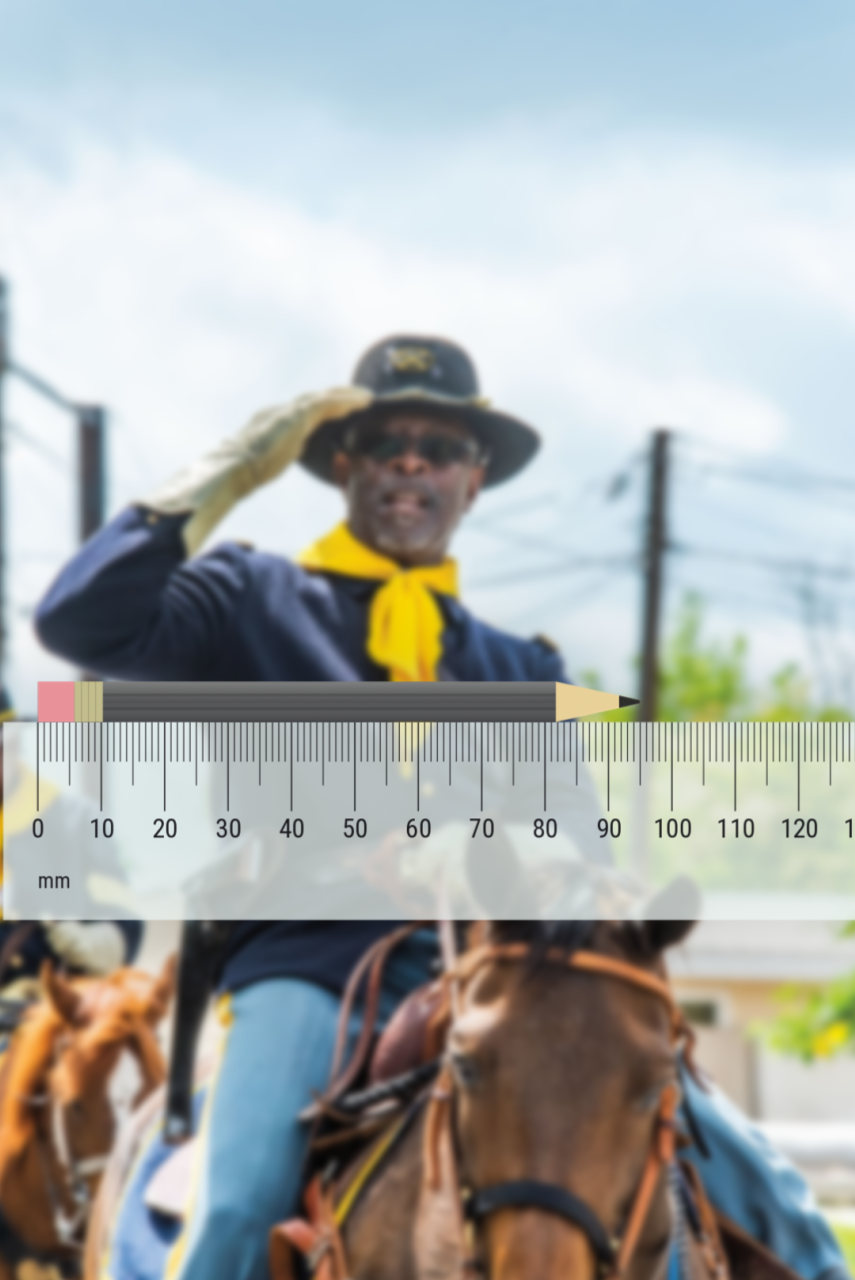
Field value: 95 mm
